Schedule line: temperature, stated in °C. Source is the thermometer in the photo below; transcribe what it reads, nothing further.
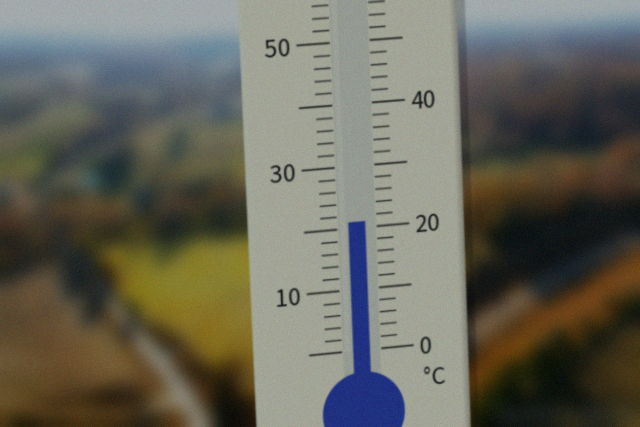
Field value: 21 °C
